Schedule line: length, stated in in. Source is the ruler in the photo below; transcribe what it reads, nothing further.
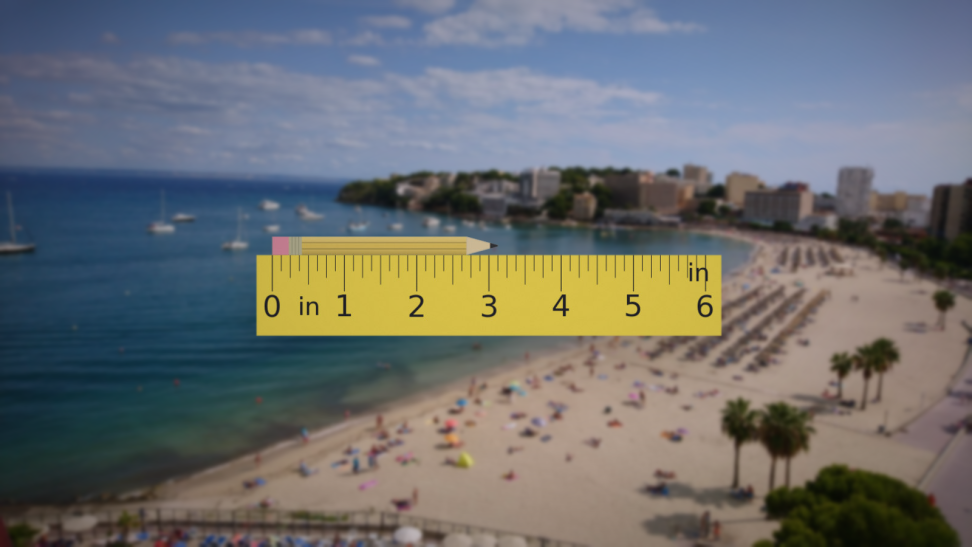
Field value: 3.125 in
